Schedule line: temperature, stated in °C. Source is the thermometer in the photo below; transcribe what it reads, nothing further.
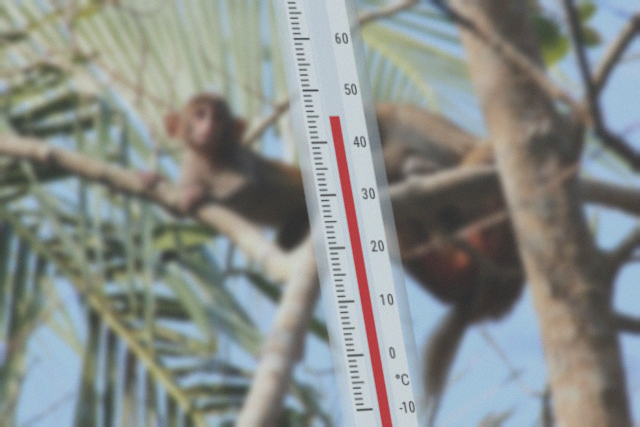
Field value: 45 °C
